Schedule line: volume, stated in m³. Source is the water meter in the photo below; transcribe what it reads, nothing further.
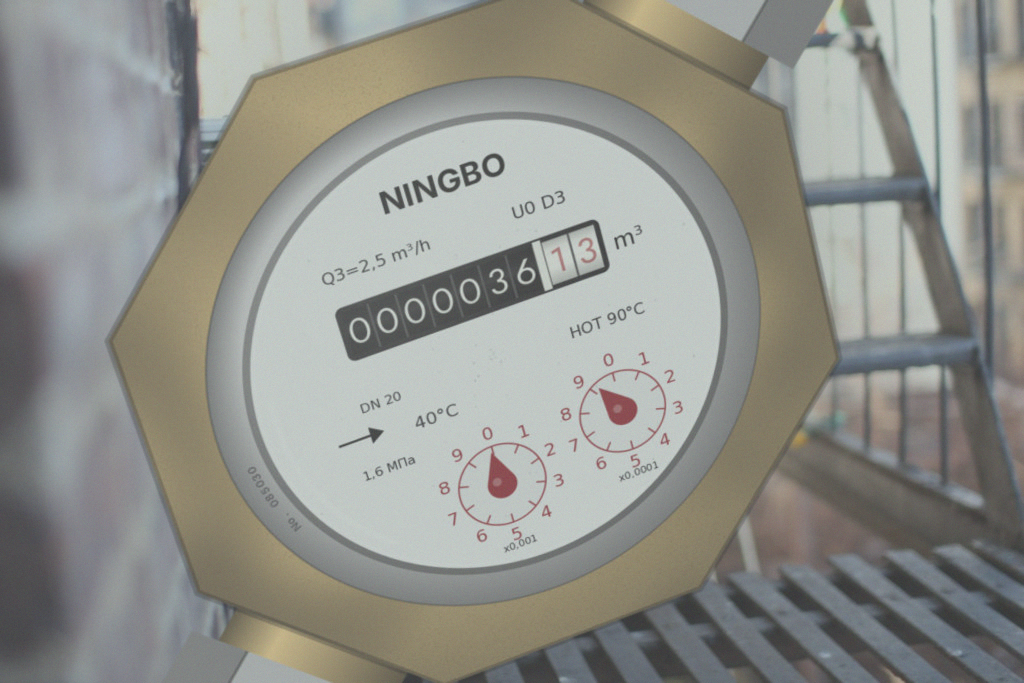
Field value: 36.1299 m³
